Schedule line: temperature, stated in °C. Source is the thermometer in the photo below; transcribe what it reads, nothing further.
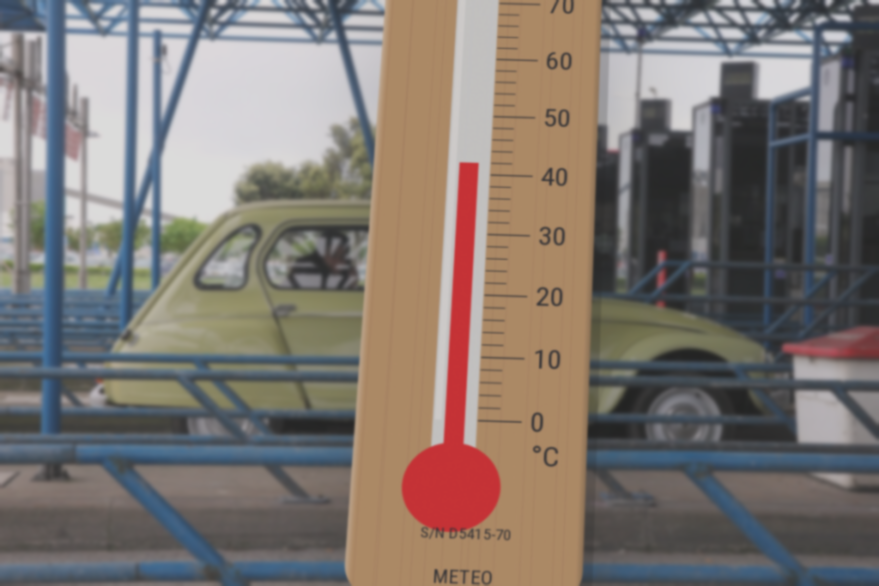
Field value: 42 °C
